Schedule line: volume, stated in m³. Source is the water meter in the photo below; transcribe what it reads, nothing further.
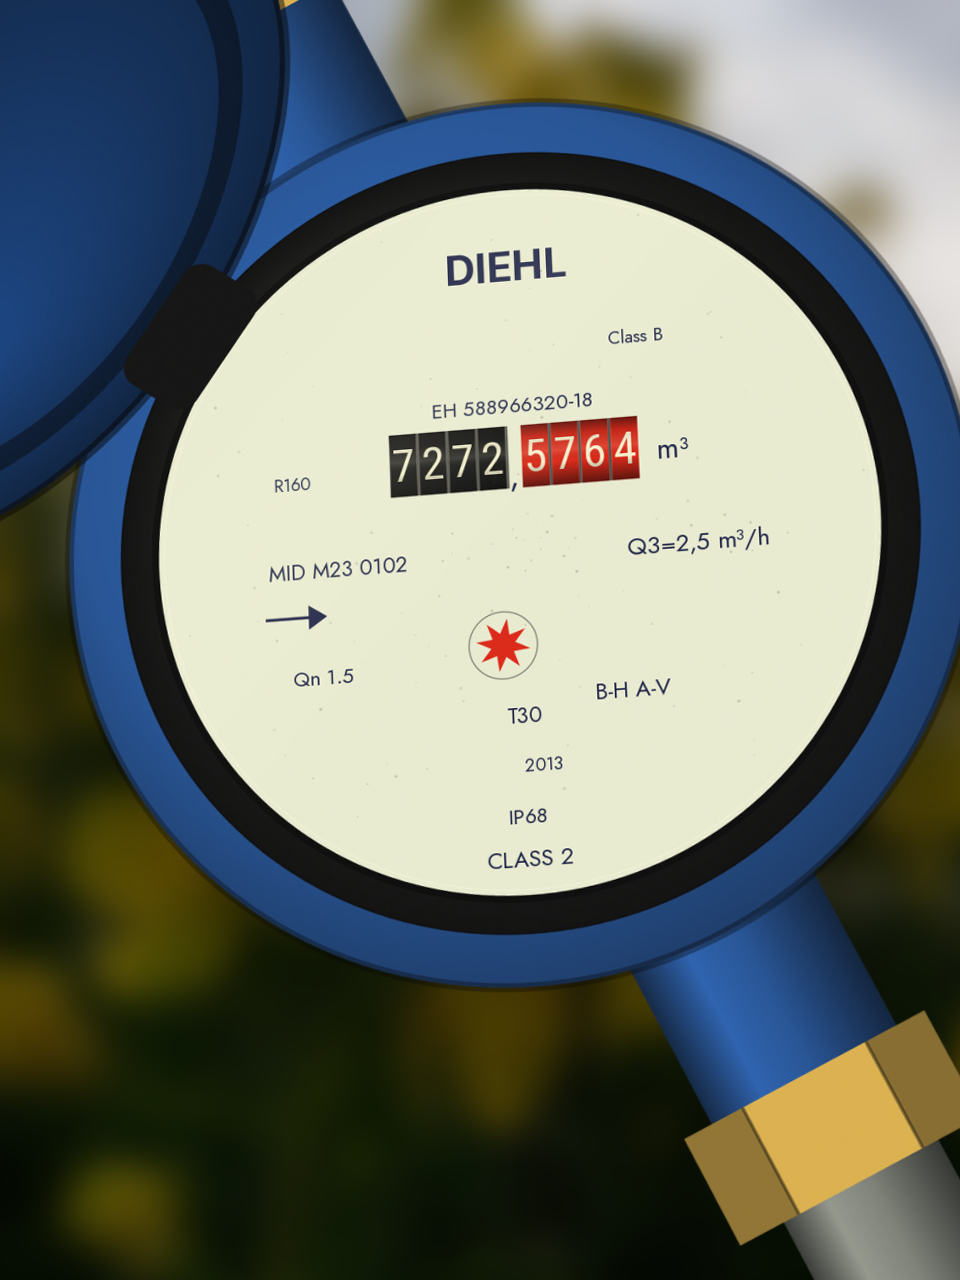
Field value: 7272.5764 m³
